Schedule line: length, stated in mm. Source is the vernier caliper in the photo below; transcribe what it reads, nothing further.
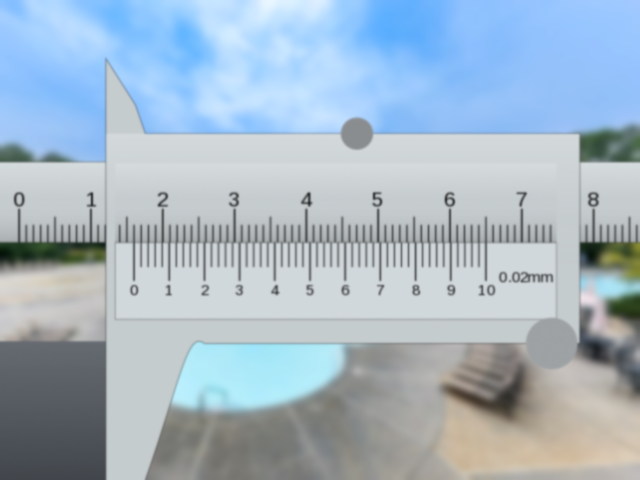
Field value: 16.0 mm
